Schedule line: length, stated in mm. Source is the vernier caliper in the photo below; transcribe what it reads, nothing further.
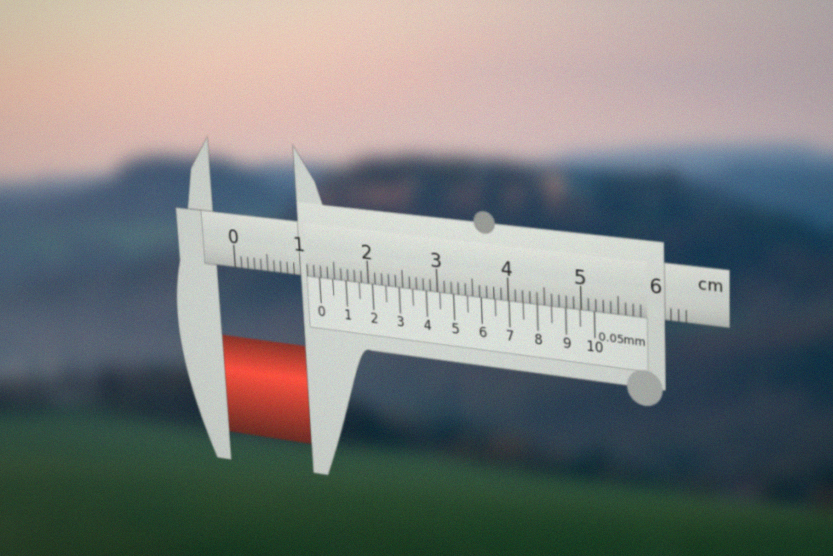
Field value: 12.8 mm
